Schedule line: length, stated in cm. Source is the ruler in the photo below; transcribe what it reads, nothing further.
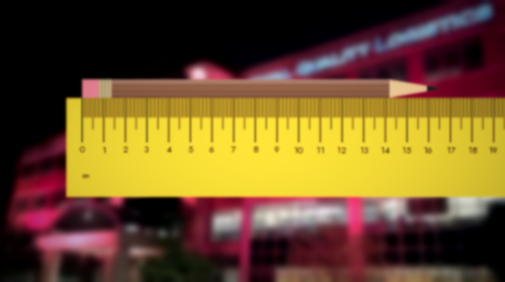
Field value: 16.5 cm
